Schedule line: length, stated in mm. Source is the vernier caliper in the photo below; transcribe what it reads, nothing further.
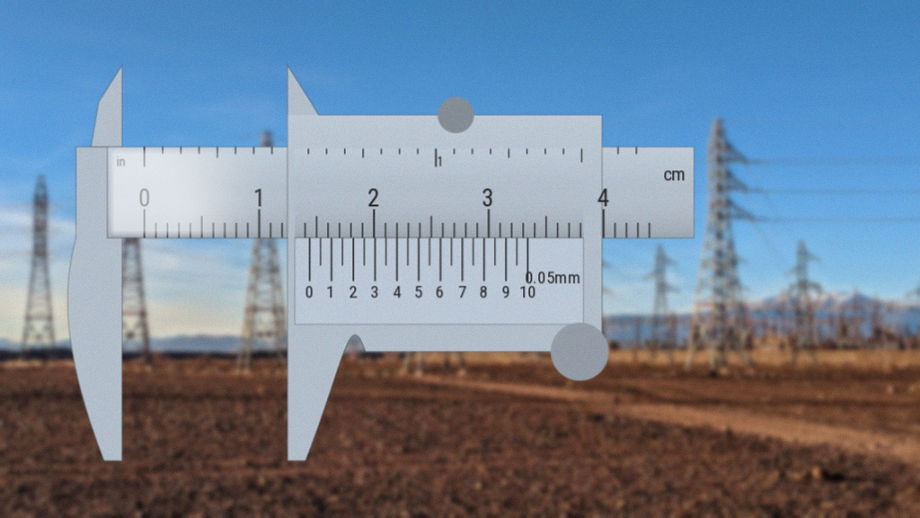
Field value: 14.4 mm
